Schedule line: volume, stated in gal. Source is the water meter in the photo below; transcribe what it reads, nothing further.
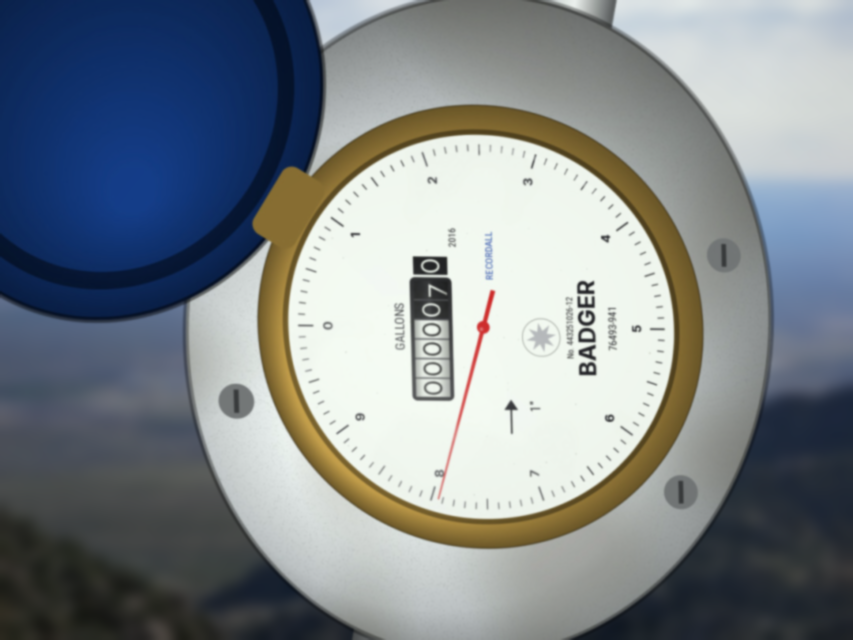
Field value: 67.9 gal
